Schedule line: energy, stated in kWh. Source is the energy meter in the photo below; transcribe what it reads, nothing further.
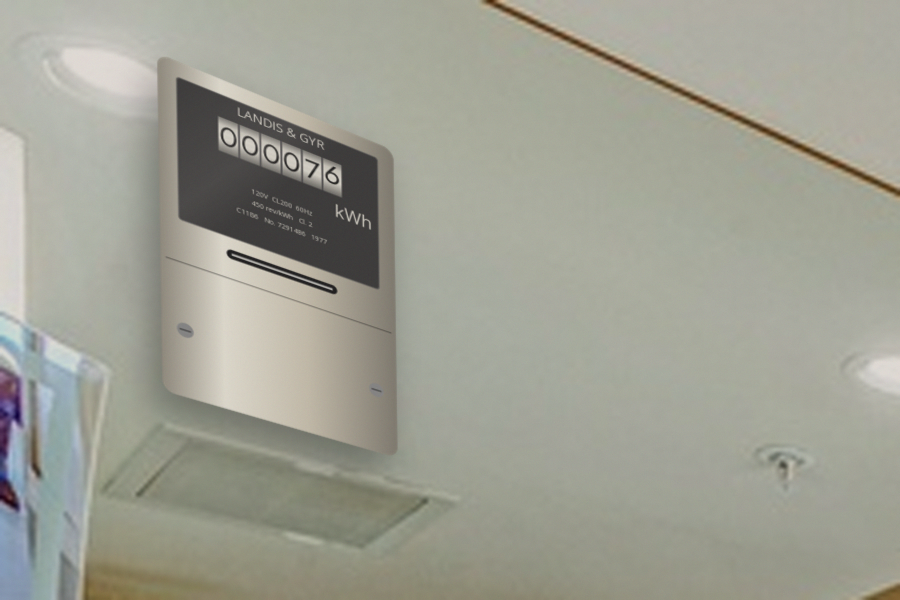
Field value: 76 kWh
